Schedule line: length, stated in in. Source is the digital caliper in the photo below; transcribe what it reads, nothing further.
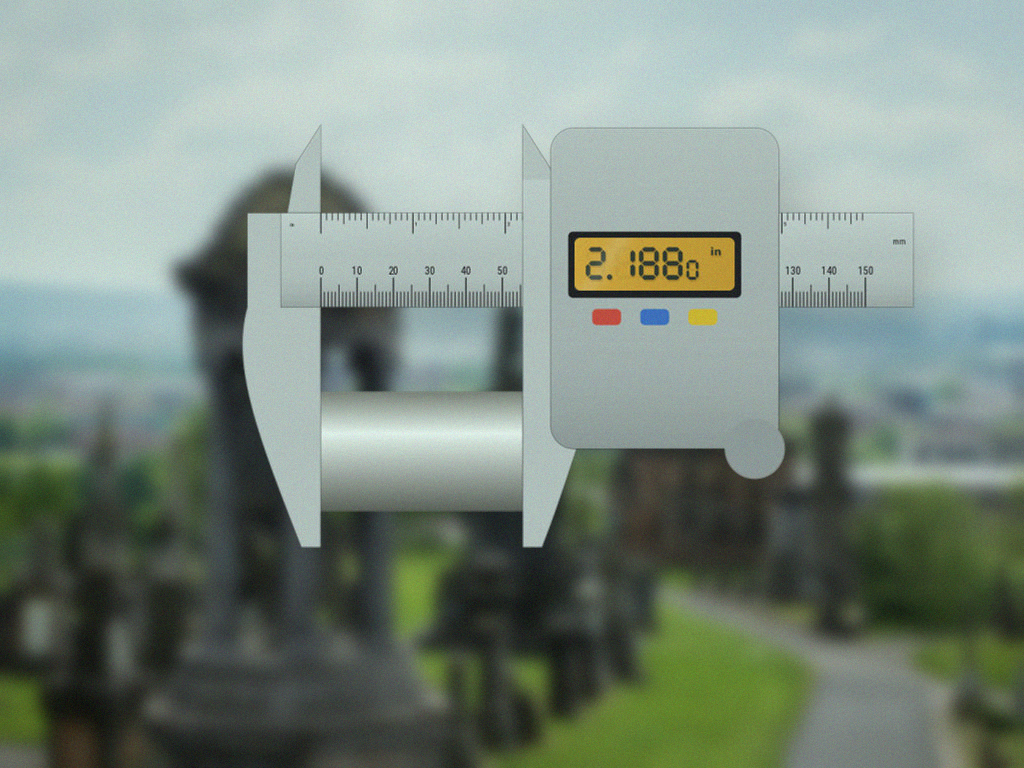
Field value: 2.1880 in
